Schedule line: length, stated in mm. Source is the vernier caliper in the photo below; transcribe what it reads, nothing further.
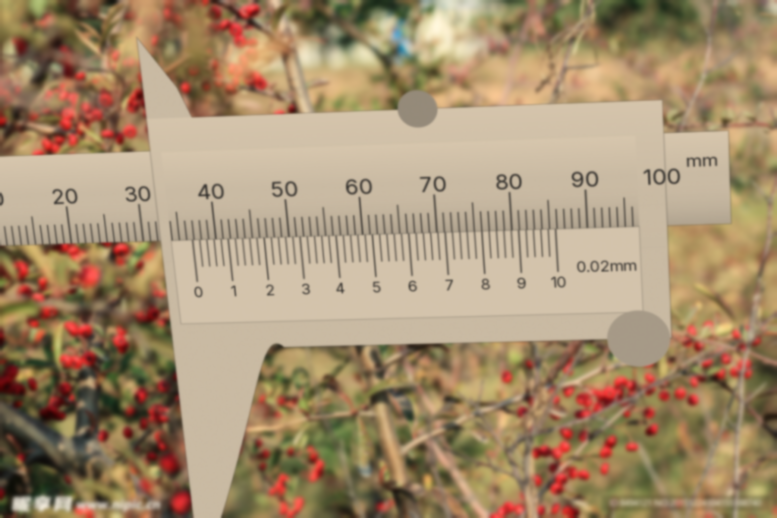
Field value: 36.8 mm
